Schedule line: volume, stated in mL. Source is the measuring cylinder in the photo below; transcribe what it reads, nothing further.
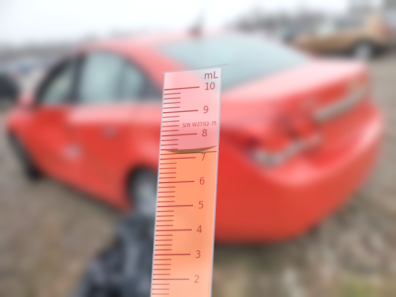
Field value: 7.2 mL
